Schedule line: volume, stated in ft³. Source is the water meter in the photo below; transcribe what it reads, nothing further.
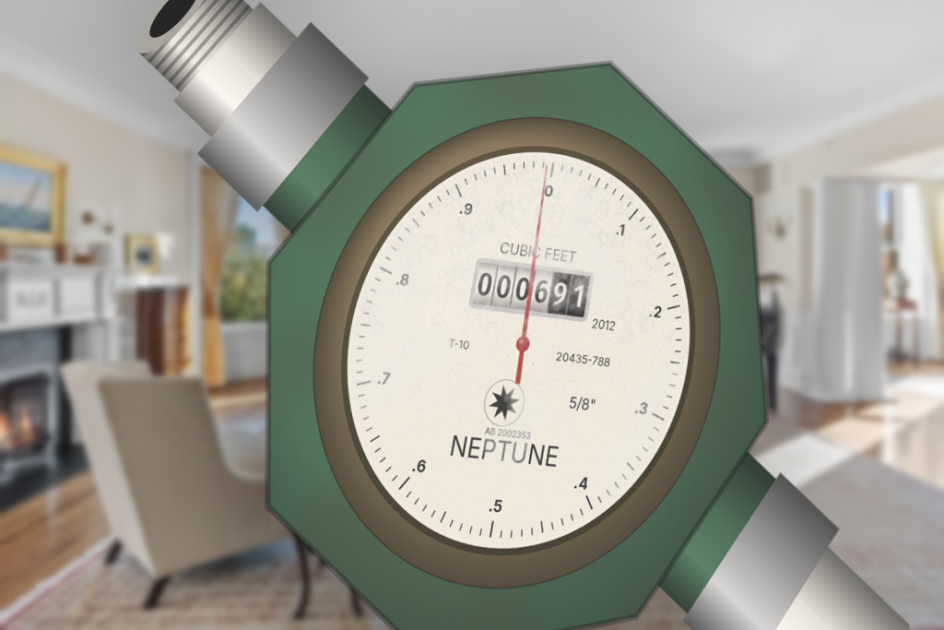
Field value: 690.99 ft³
